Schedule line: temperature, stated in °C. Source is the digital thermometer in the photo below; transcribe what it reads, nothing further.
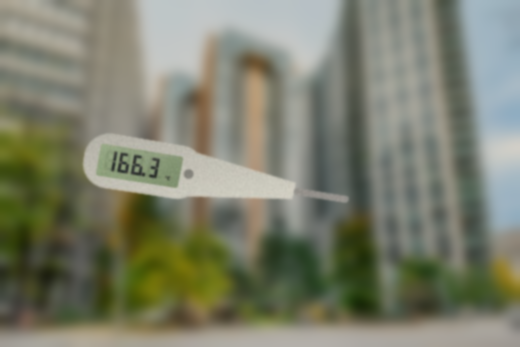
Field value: 166.3 °C
